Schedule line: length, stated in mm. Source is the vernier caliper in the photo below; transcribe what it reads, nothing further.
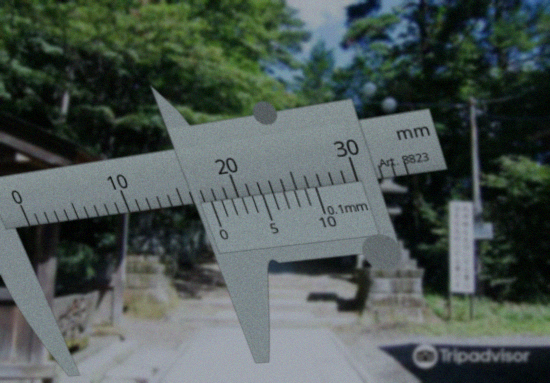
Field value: 17.6 mm
